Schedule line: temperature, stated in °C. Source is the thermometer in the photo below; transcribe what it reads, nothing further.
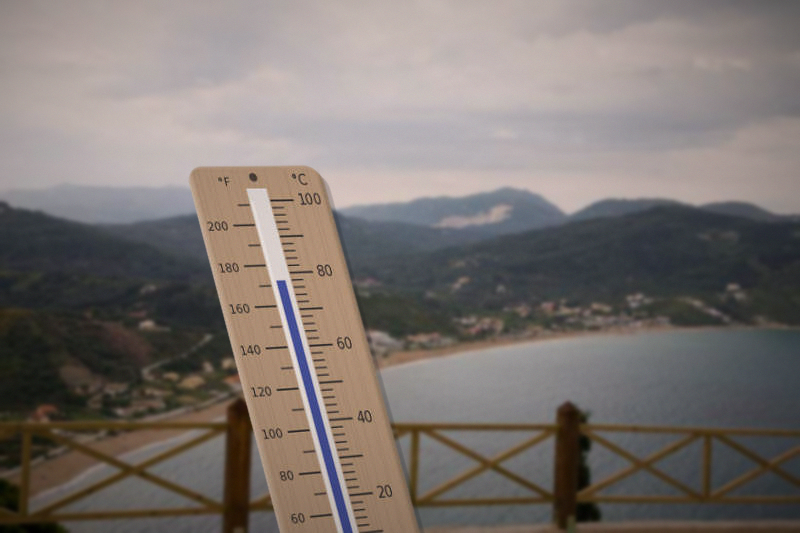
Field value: 78 °C
